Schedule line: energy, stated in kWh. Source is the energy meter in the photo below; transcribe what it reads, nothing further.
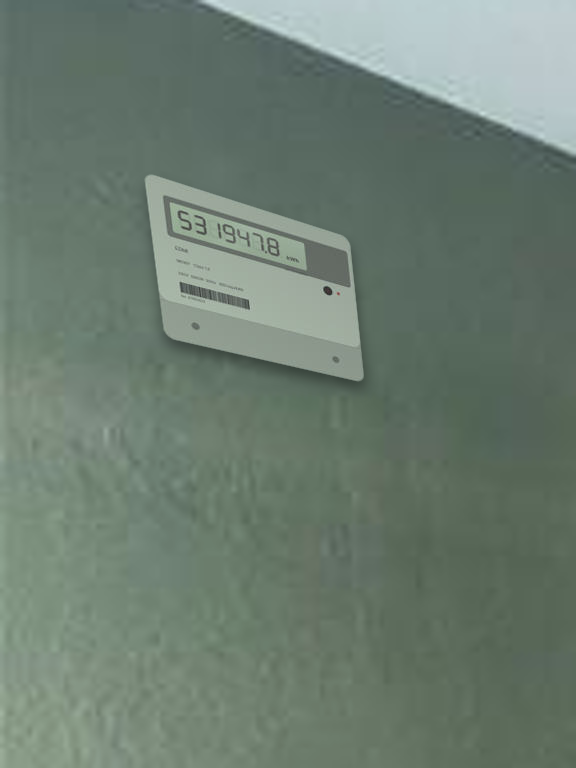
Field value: 531947.8 kWh
